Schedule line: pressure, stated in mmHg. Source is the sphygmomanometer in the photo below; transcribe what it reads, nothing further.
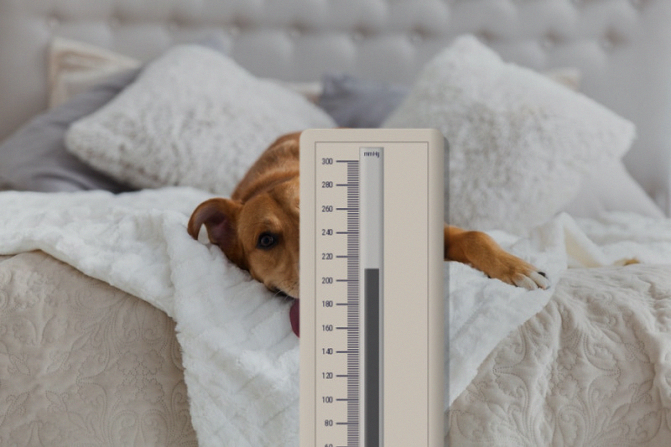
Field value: 210 mmHg
